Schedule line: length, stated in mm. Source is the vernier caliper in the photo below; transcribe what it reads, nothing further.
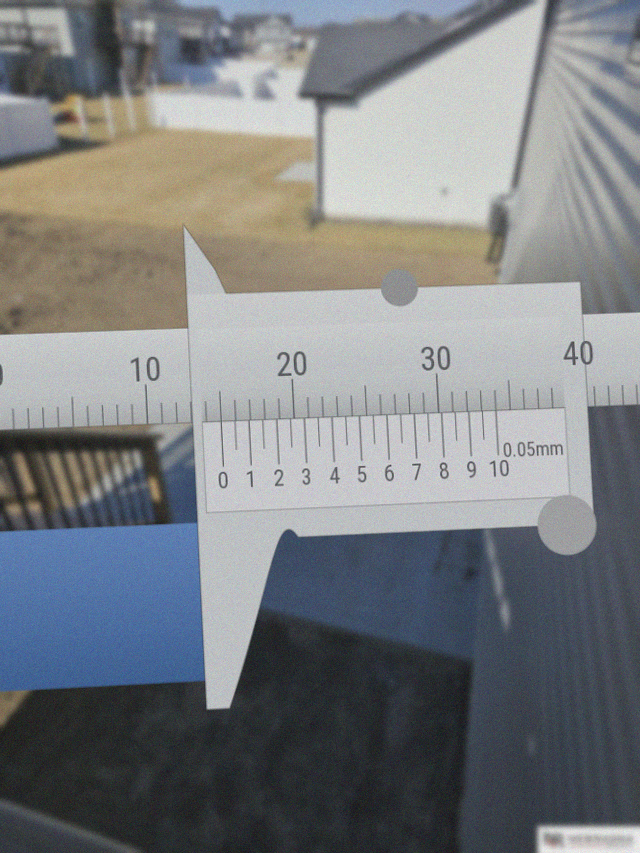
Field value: 15.0 mm
